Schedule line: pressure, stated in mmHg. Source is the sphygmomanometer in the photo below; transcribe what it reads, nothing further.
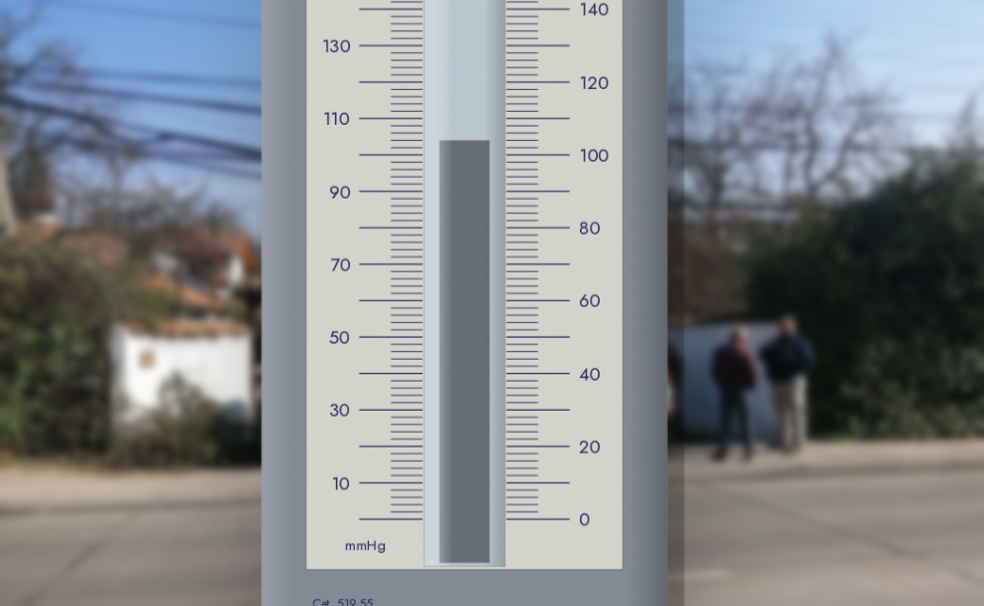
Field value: 104 mmHg
